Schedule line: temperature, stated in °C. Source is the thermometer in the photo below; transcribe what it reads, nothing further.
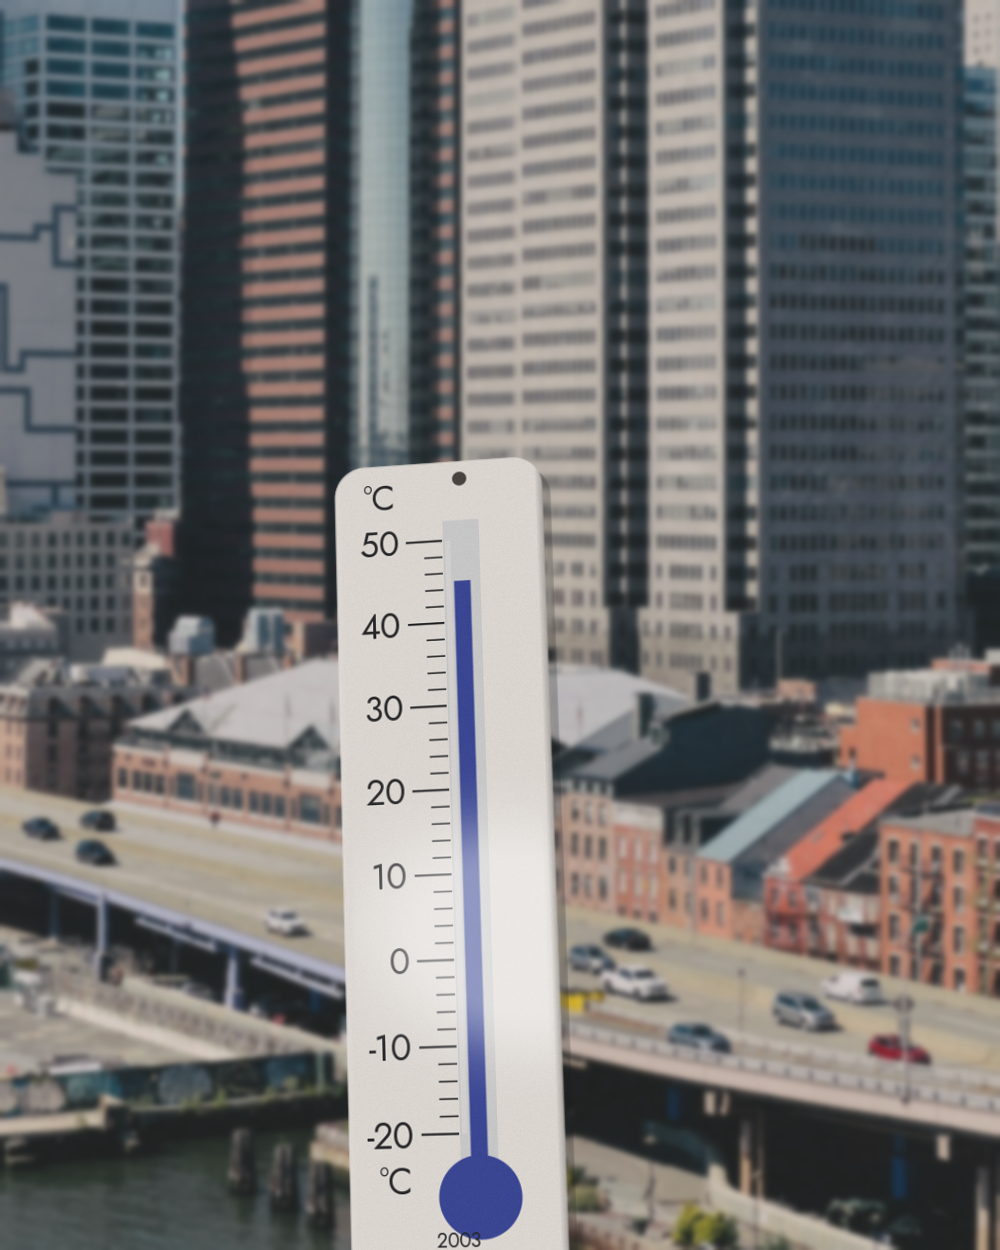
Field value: 45 °C
